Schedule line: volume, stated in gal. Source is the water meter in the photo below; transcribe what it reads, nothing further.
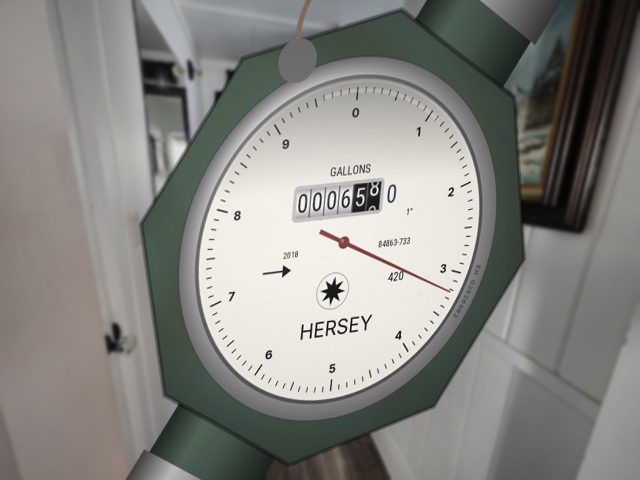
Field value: 6583.2 gal
